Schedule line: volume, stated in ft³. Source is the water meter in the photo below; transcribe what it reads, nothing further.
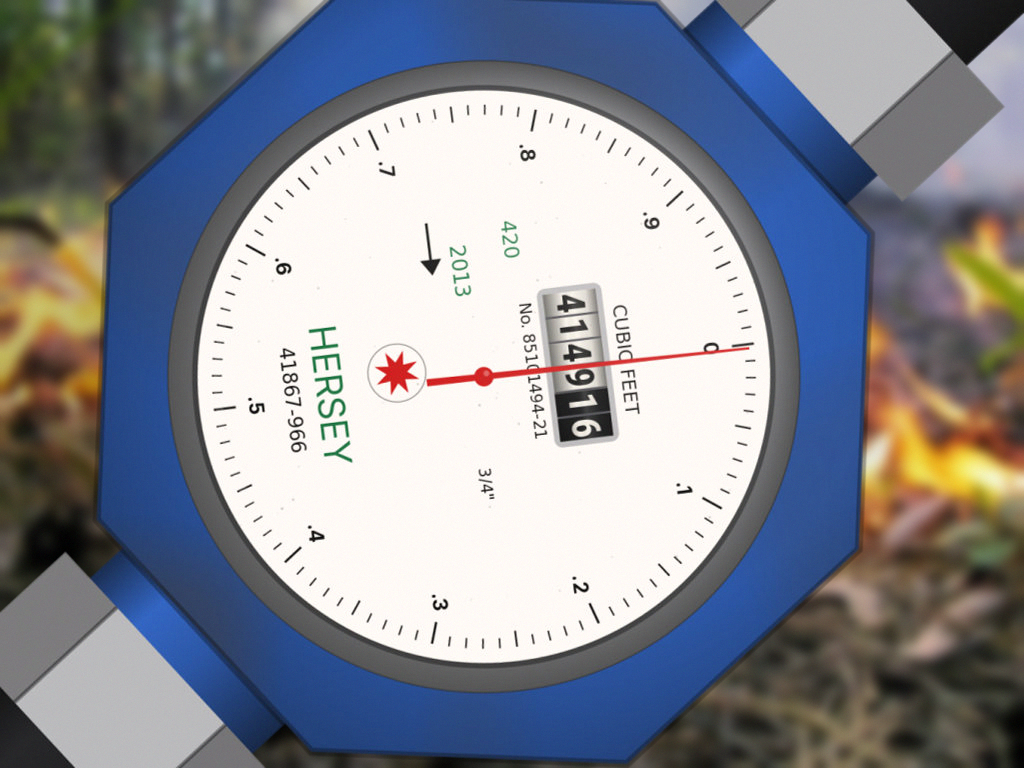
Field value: 414916.00 ft³
